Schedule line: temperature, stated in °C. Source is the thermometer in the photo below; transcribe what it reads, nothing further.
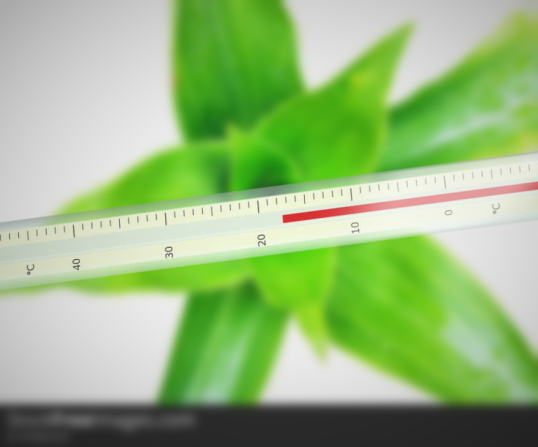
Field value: 17.5 °C
